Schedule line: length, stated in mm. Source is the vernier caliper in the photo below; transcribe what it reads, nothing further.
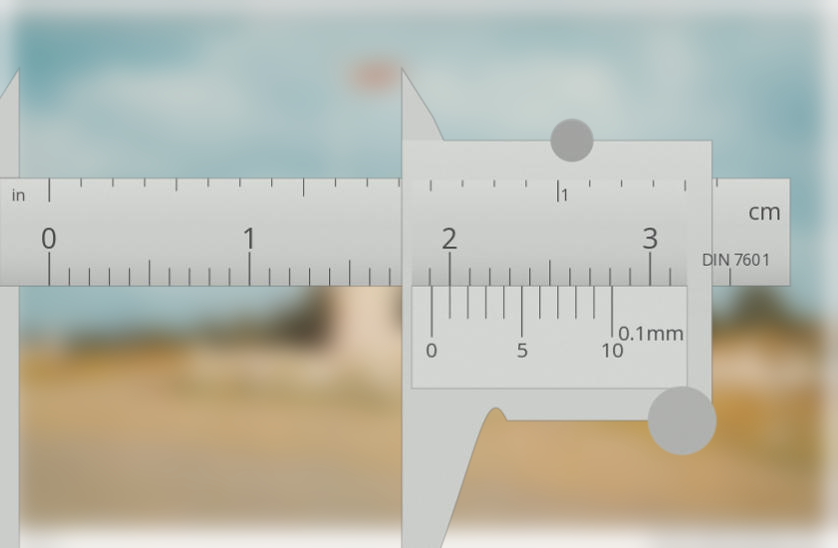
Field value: 19.1 mm
